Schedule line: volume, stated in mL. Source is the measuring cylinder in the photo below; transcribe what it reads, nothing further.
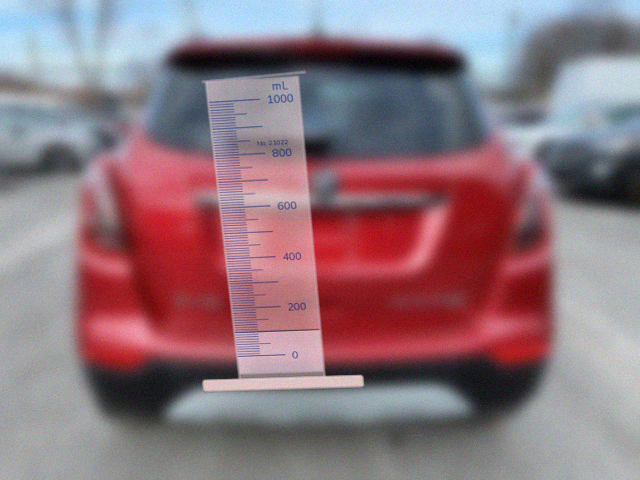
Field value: 100 mL
